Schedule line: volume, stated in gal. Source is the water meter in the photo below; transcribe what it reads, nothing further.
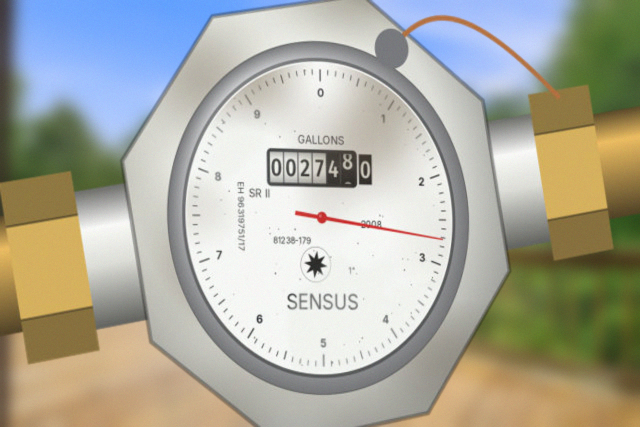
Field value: 27482.7 gal
